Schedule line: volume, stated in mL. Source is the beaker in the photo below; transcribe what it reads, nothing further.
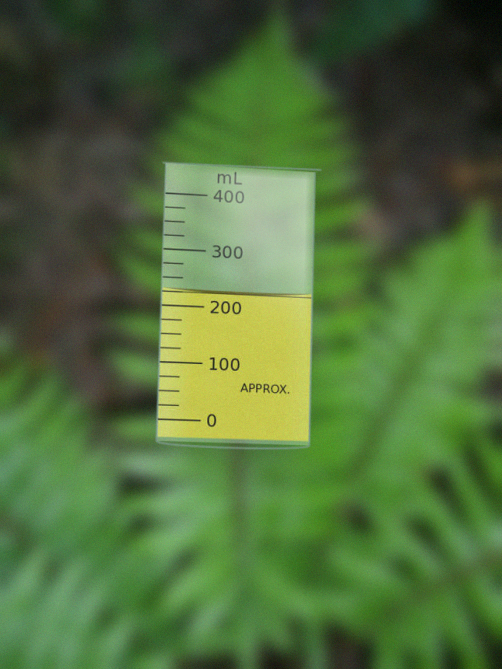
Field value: 225 mL
